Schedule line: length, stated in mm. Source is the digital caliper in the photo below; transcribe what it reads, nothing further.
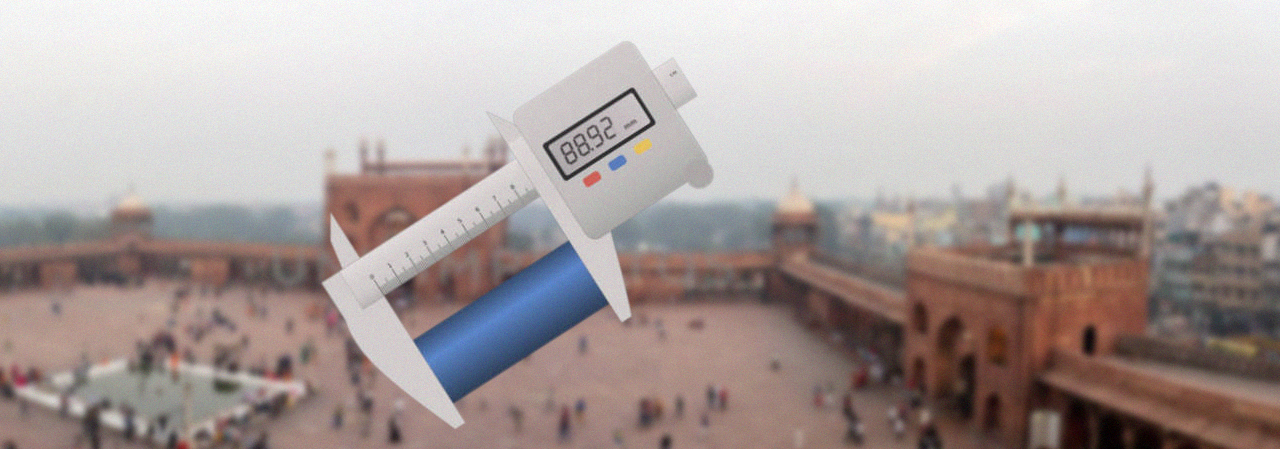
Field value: 88.92 mm
